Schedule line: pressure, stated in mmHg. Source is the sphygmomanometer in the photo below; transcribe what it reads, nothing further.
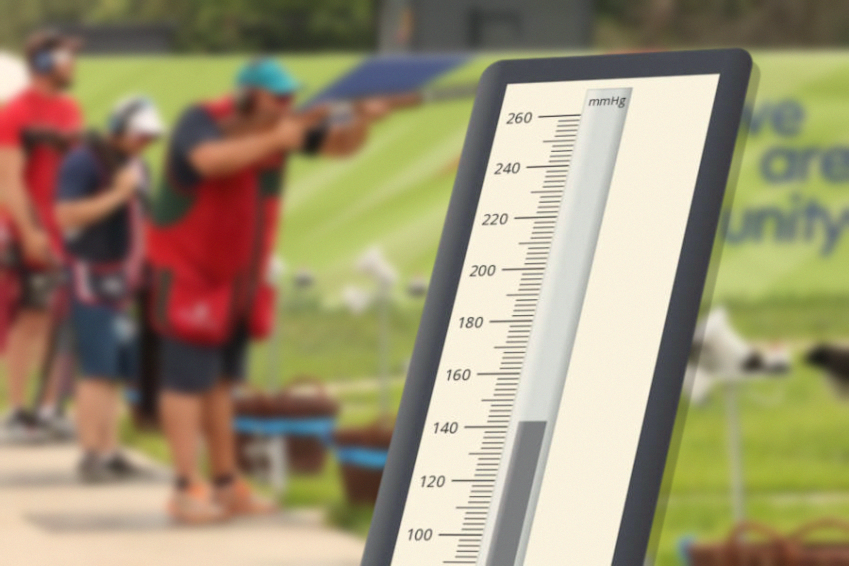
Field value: 142 mmHg
